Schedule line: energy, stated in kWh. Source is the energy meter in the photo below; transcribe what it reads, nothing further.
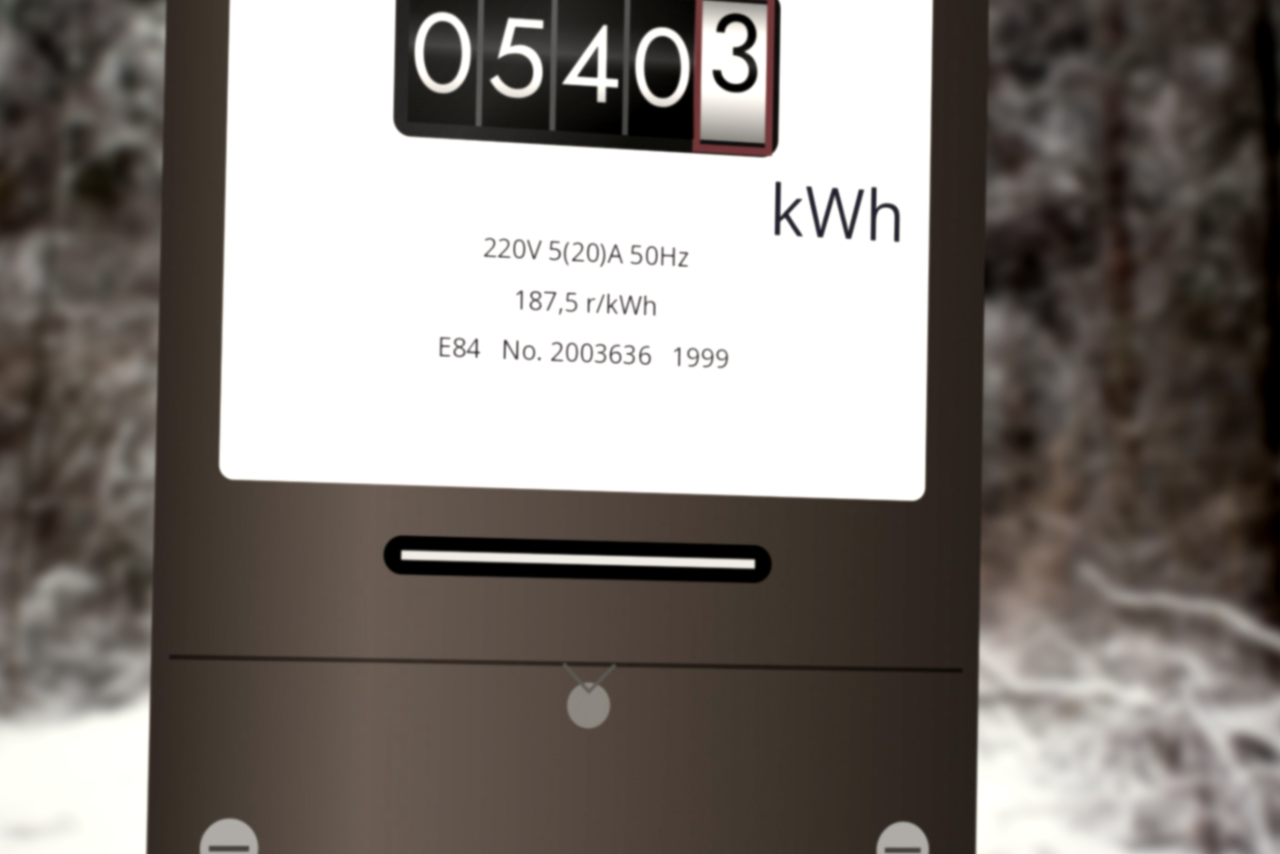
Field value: 540.3 kWh
